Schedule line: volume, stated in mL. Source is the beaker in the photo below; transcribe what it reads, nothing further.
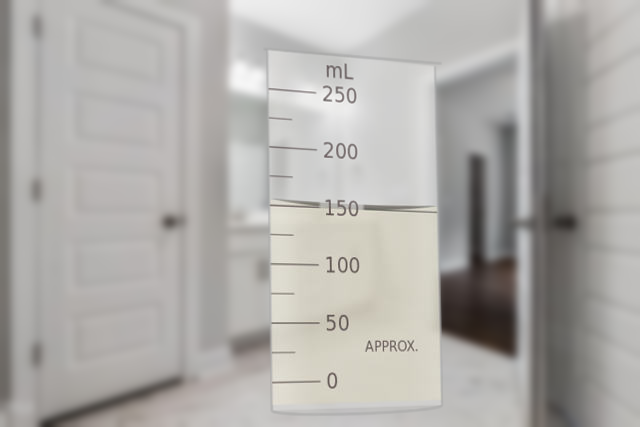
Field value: 150 mL
